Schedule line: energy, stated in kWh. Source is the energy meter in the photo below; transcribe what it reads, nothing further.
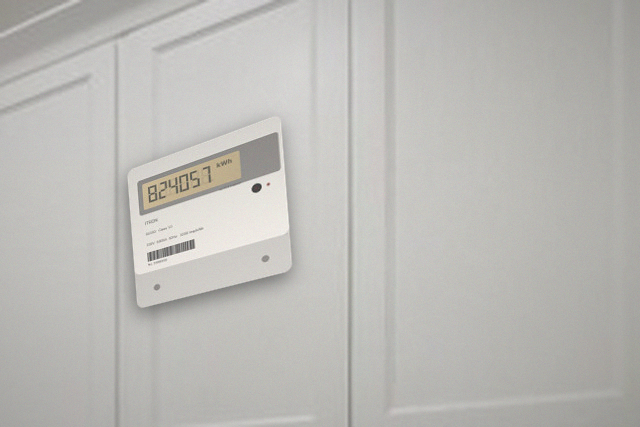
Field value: 824057 kWh
